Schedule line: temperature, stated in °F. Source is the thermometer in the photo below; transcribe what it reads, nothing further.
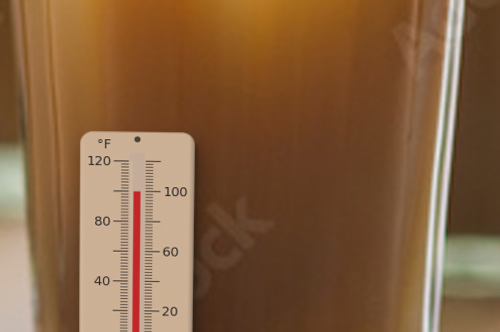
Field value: 100 °F
